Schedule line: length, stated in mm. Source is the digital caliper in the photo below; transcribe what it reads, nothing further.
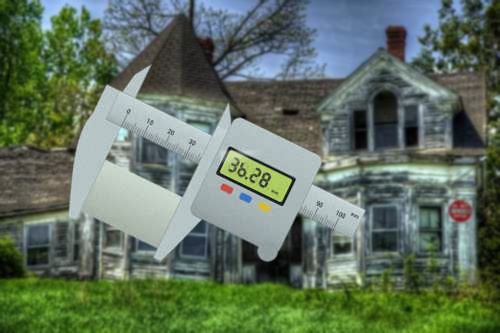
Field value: 36.28 mm
